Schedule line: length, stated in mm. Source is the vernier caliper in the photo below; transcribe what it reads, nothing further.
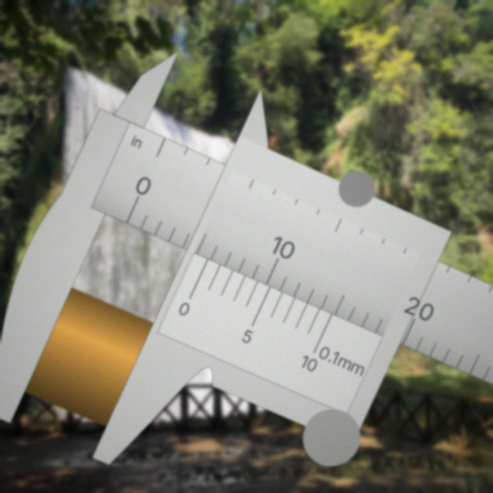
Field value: 5.8 mm
